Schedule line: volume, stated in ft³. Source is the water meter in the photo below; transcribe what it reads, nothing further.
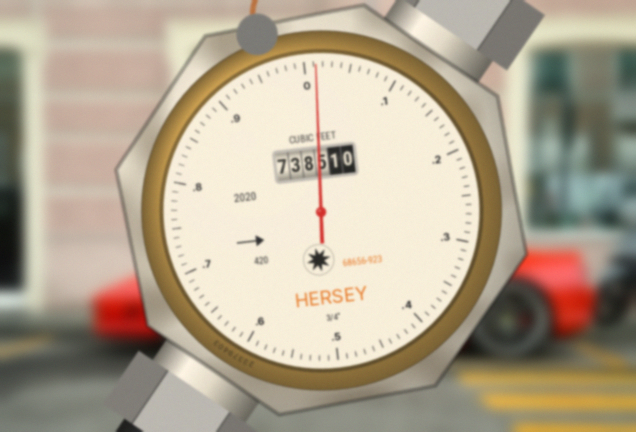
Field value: 738510.01 ft³
